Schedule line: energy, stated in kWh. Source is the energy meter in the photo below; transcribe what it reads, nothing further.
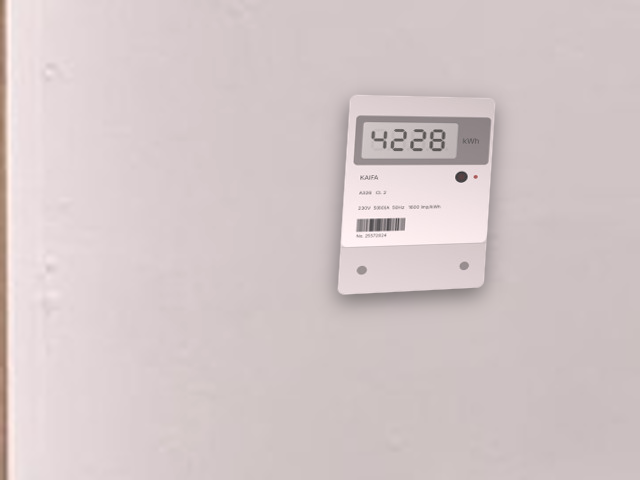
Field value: 4228 kWh
